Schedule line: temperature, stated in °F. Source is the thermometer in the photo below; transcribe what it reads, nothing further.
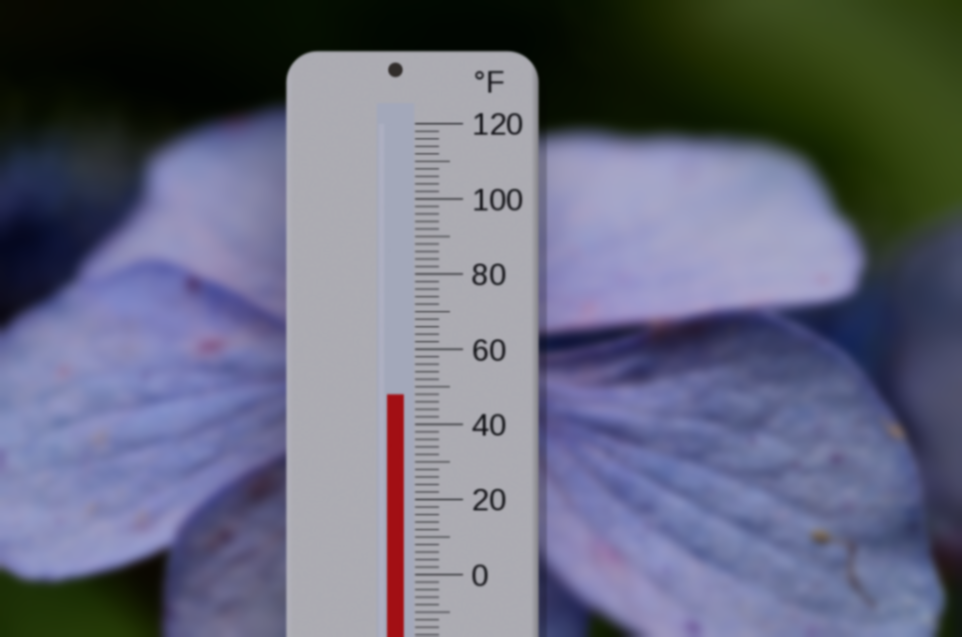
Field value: 48 °F
